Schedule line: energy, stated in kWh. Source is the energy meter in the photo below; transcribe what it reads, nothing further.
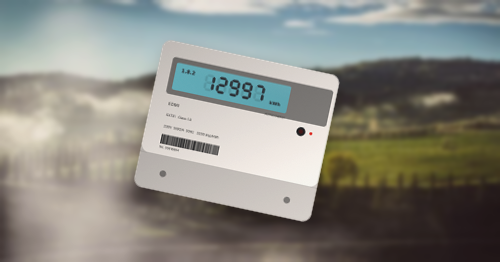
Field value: 12997 kWh
